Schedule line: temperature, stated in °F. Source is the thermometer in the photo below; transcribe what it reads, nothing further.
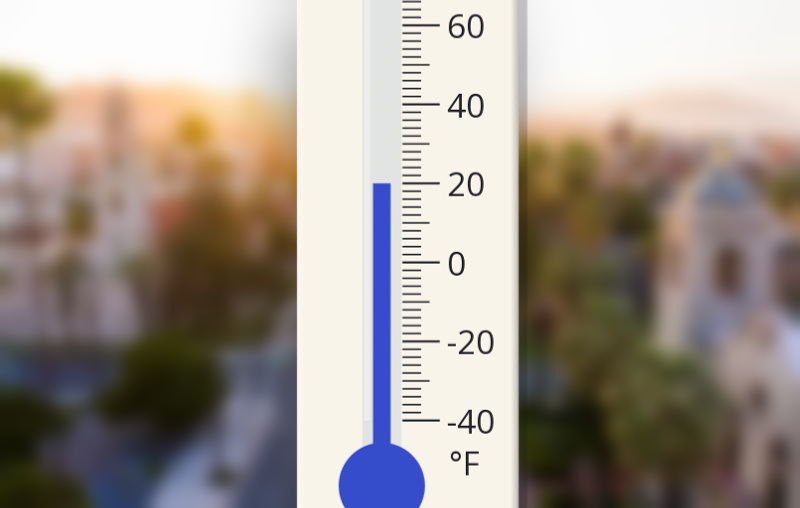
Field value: 20 °F
